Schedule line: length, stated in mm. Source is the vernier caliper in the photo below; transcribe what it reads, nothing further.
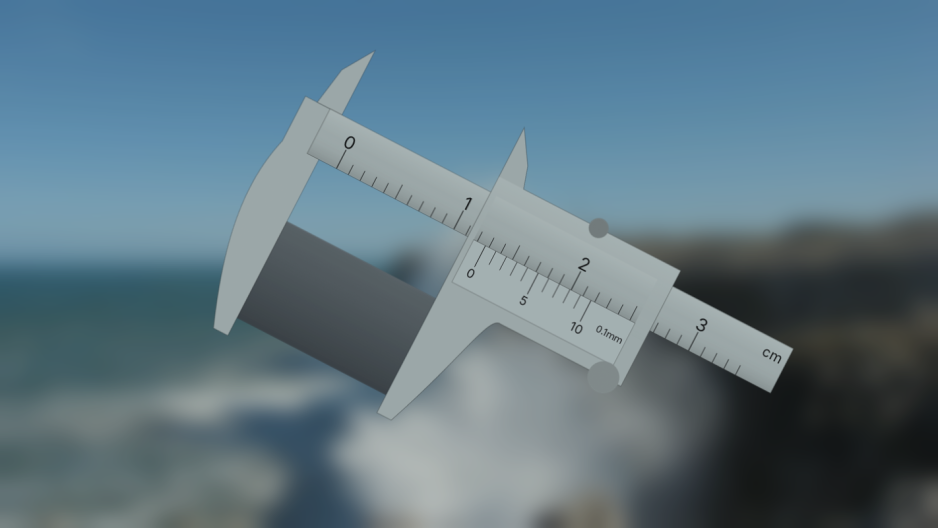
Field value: 12.7 mm
